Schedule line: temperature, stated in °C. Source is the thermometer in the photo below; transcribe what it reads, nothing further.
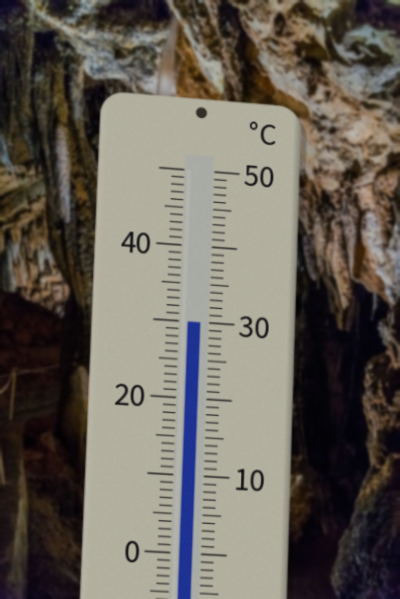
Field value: 30 °C
